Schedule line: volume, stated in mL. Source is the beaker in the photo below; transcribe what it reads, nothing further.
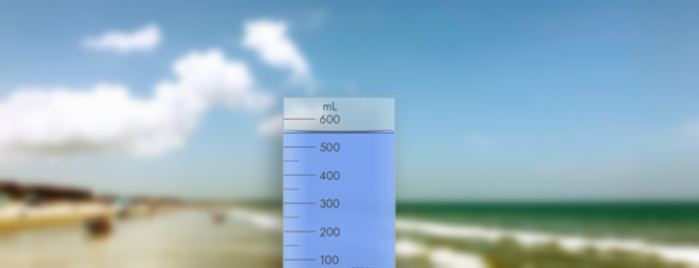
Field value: 550 mL
